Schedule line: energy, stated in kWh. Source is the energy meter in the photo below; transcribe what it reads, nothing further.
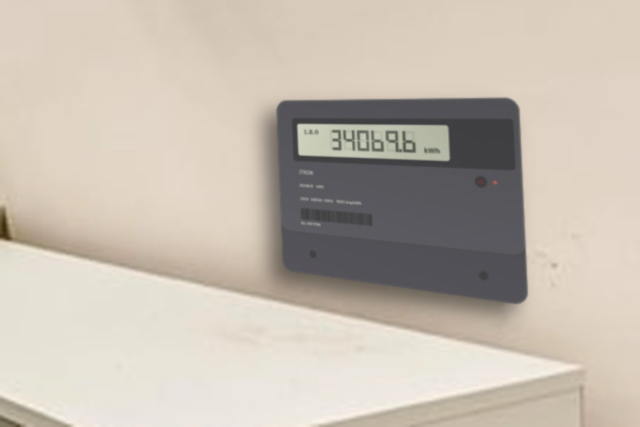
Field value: 34069.6 kWh
